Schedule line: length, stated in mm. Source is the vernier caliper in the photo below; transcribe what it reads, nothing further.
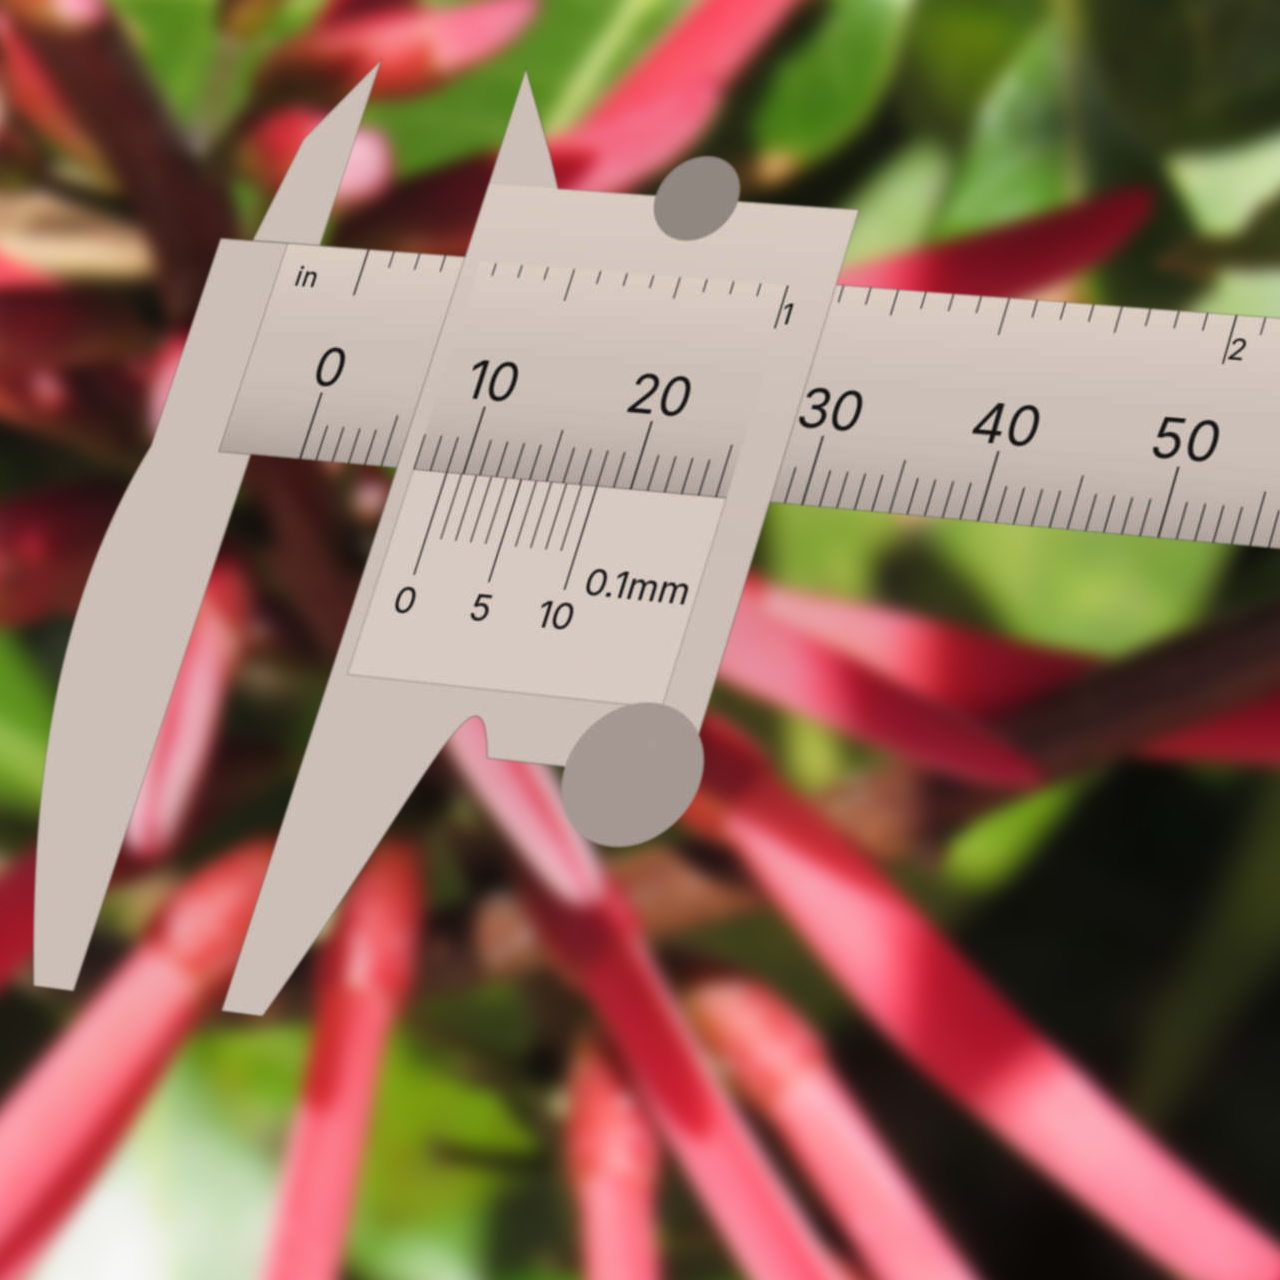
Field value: 9.0 mm
